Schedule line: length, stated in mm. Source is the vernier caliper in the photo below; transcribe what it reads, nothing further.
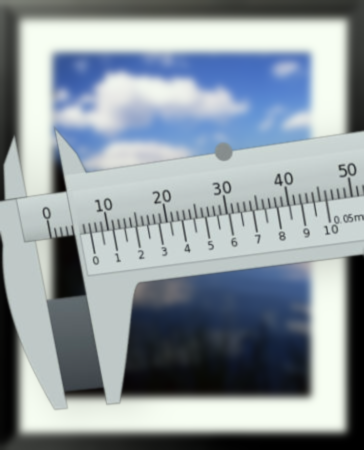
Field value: 7.0 mm
